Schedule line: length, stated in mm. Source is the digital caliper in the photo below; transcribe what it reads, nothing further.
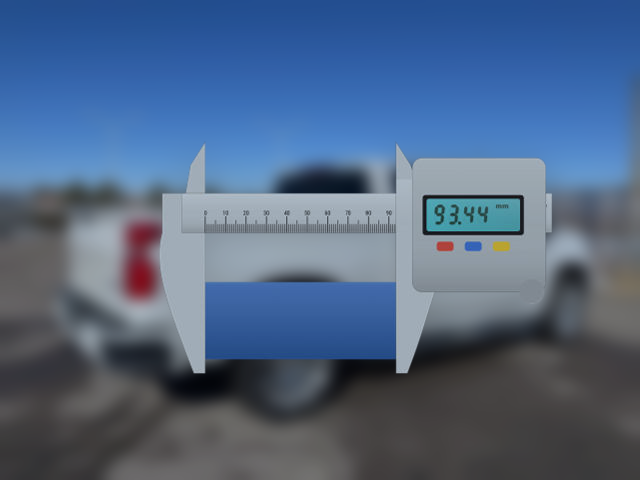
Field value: 93.44 mm
